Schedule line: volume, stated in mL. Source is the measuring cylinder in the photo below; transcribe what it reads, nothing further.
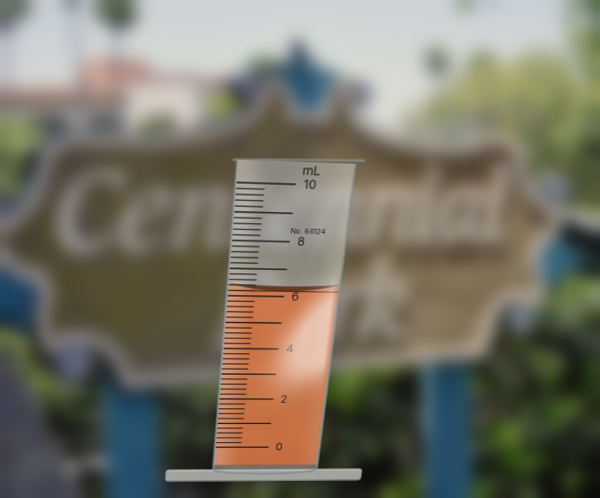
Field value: 6.2 mL
